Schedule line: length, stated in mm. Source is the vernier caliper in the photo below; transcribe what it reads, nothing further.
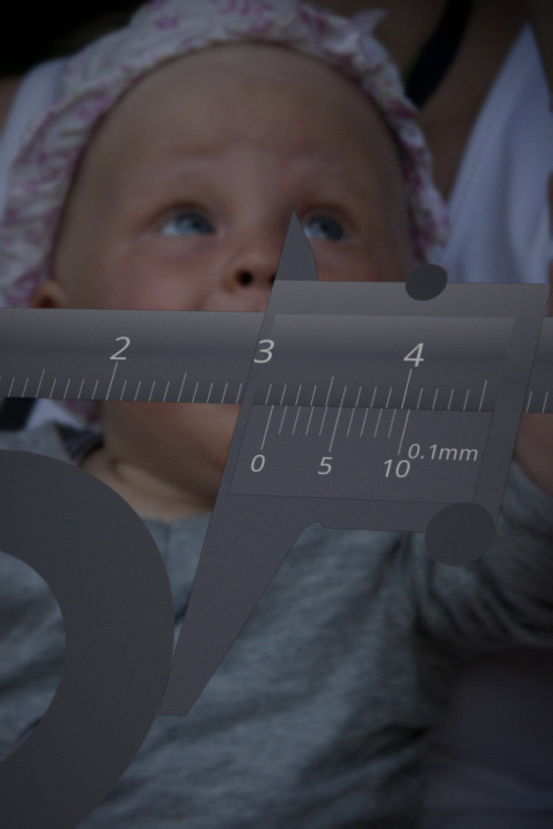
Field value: 31.5 mm
